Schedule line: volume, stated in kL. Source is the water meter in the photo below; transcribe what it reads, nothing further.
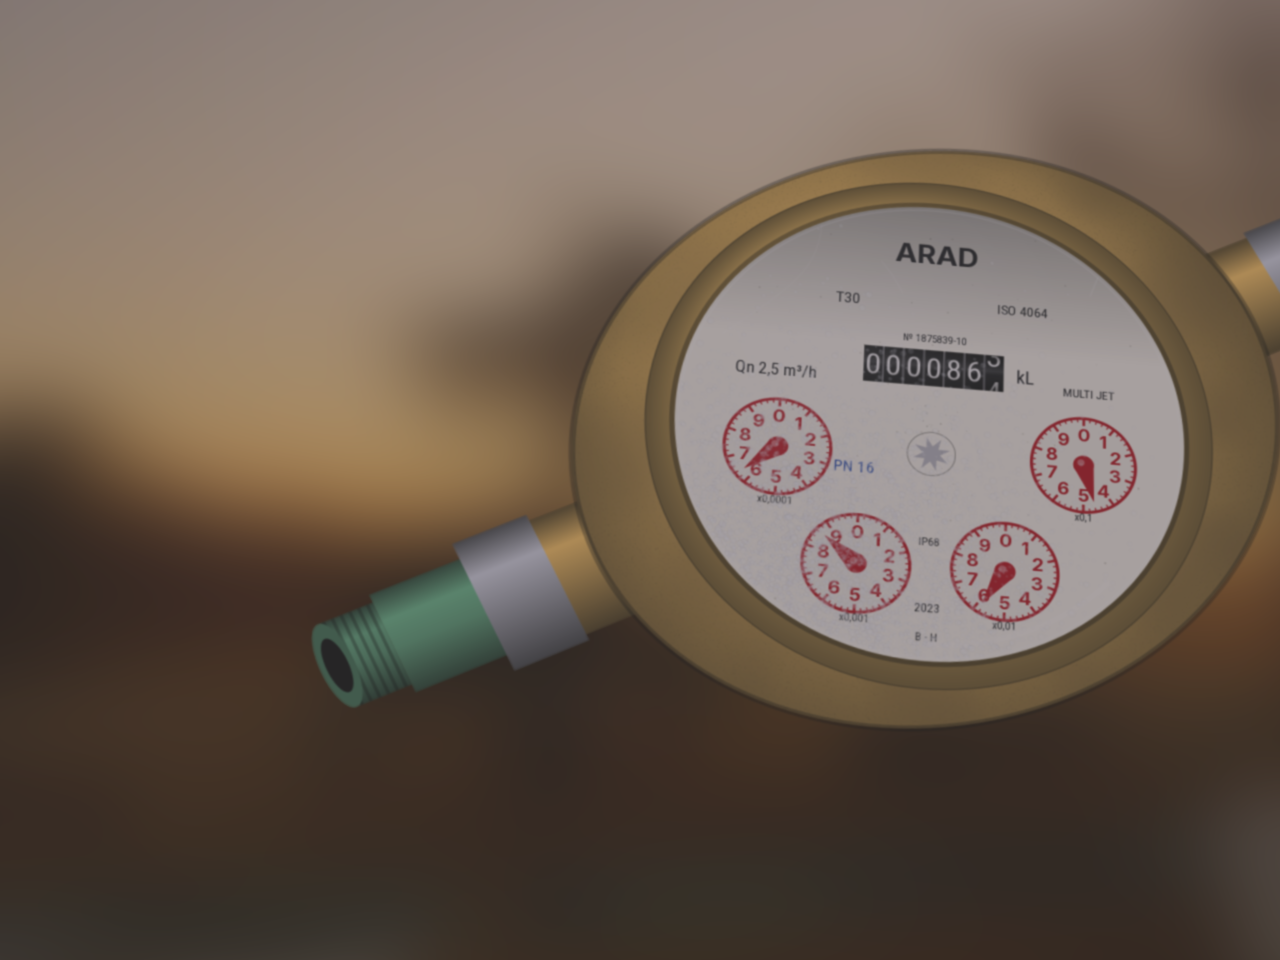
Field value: 863.4586 kL
